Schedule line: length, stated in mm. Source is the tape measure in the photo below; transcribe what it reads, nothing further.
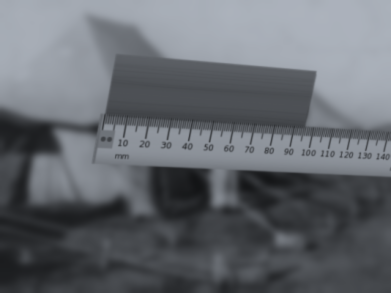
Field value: 95 mm
